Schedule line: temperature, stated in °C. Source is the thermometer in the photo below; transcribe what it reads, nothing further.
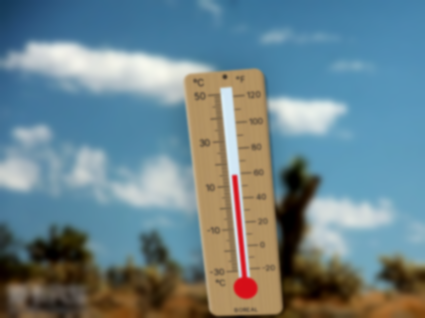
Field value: 15 °C
